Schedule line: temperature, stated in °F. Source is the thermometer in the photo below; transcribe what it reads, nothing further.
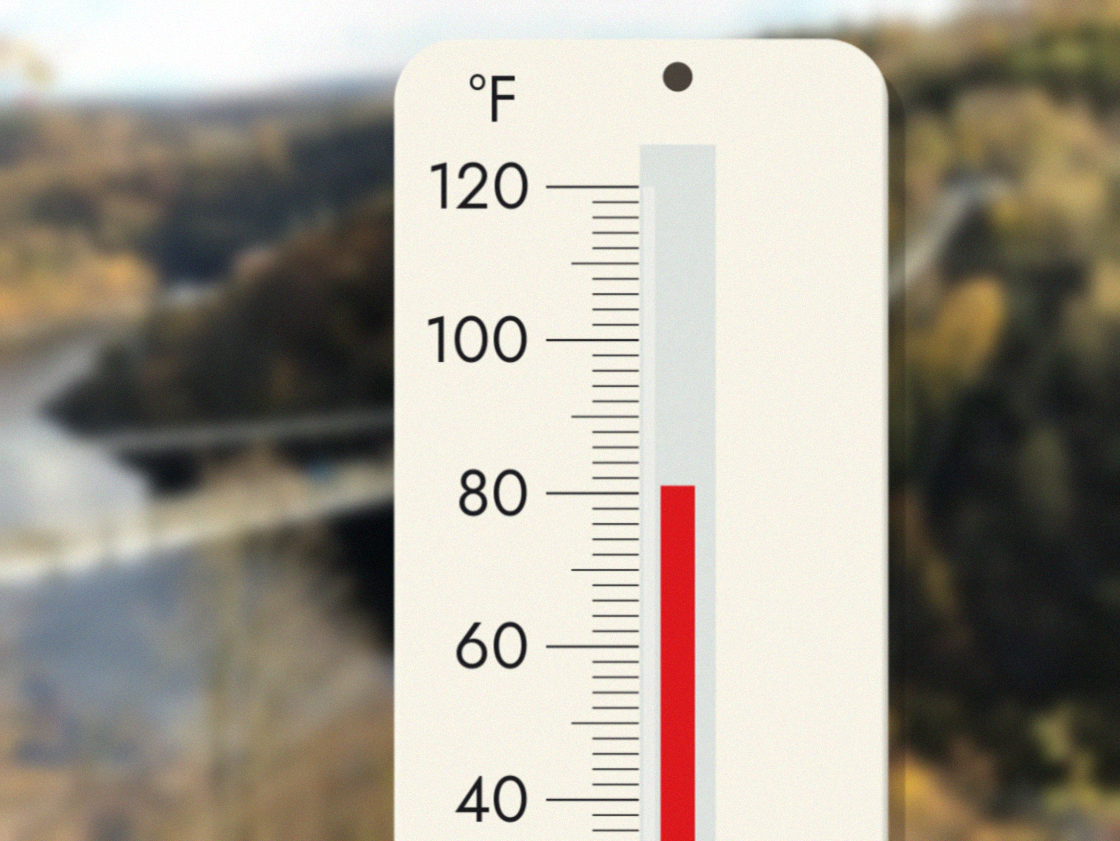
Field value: 81 °F
